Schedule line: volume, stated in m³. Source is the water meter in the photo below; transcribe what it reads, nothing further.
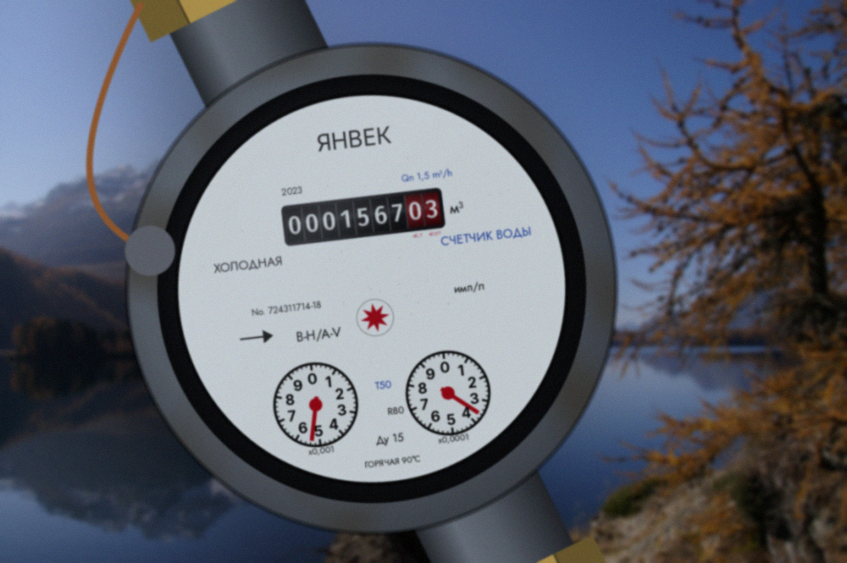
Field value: 1567.0353 m³
